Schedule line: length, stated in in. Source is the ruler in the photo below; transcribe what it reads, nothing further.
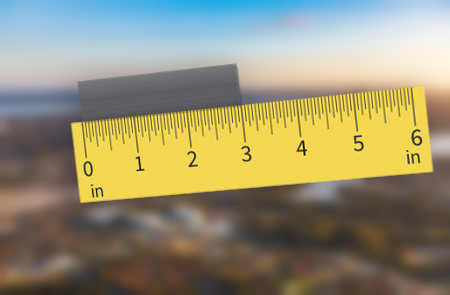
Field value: 3 in
